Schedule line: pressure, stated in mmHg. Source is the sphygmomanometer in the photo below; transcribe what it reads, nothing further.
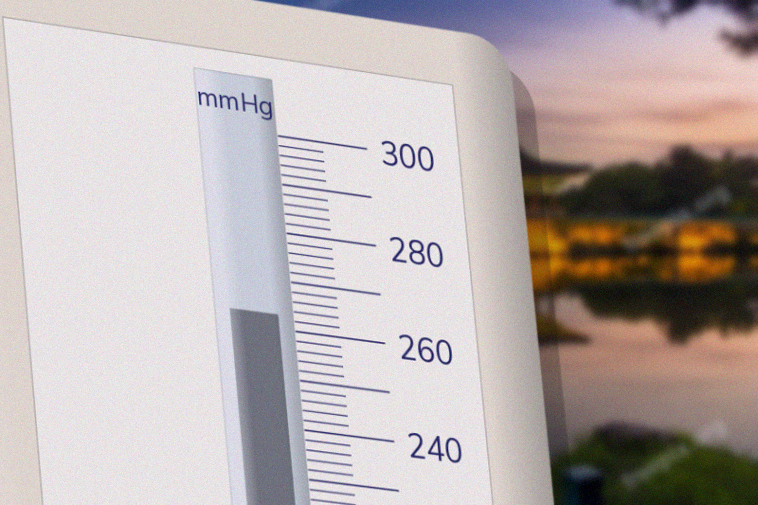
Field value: 263 mmHg
